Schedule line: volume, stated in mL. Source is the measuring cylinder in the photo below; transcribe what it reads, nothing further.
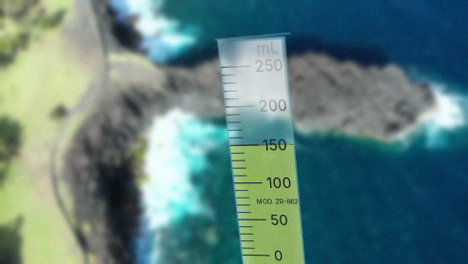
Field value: 150 mL
